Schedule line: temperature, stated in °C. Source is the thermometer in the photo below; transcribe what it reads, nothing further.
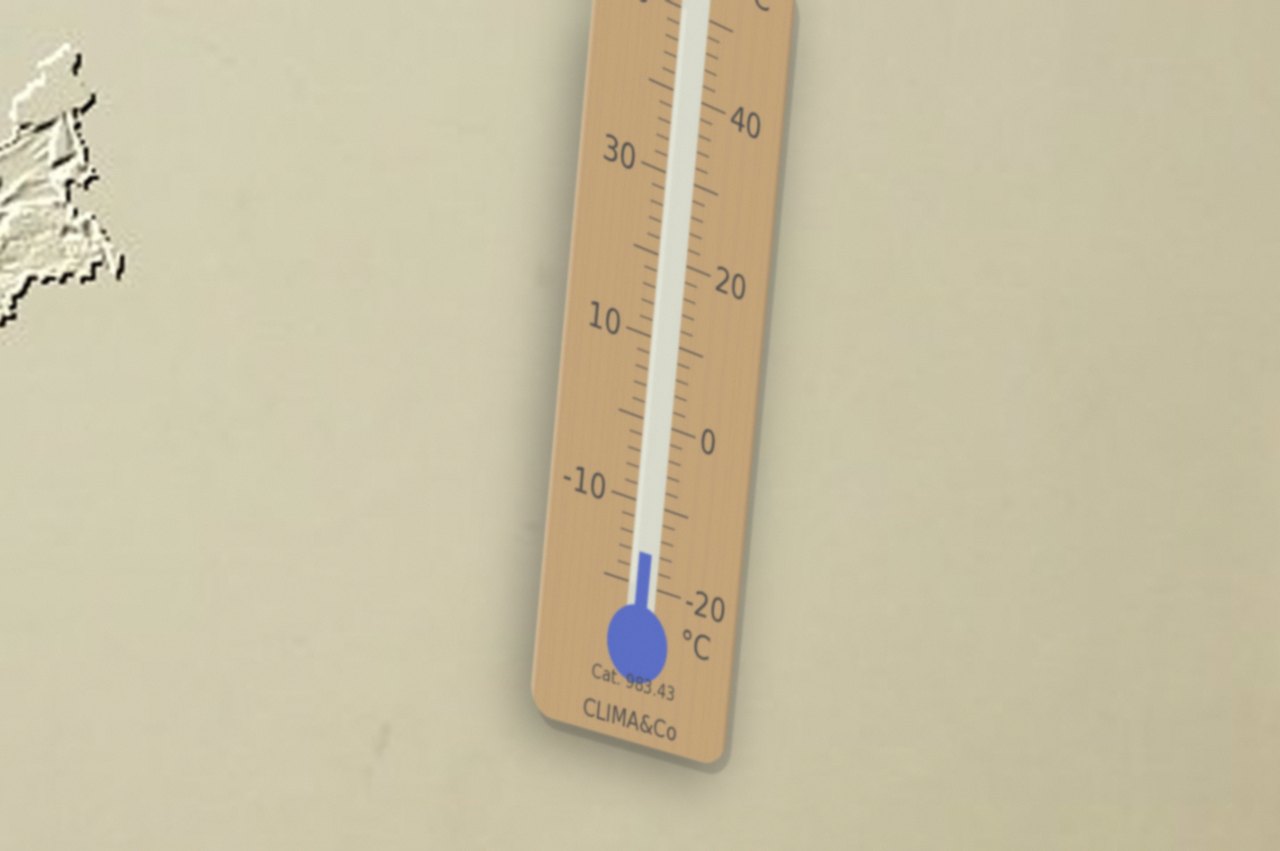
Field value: -16 °C
